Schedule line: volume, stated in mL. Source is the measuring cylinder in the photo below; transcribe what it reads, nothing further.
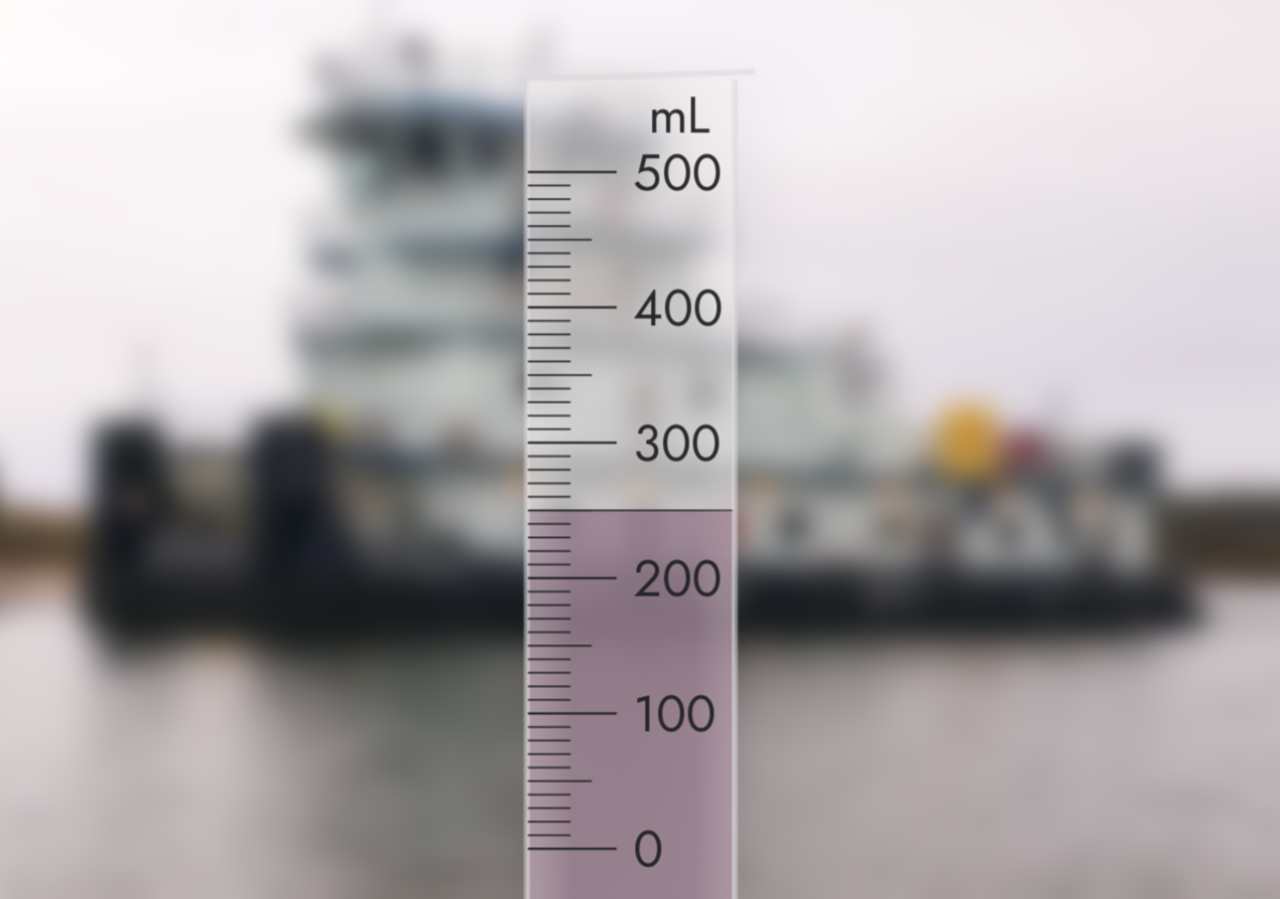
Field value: 250 mL
